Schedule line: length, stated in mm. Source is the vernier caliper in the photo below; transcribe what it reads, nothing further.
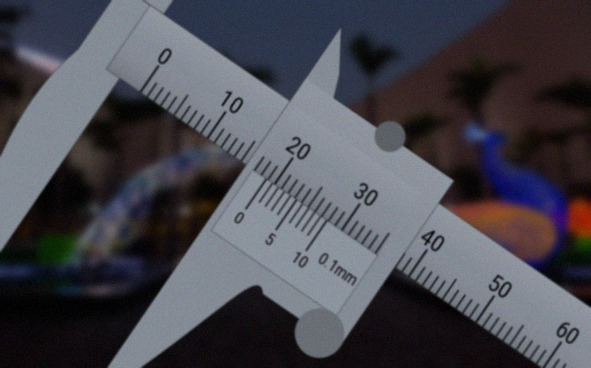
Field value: 18.8 mm
